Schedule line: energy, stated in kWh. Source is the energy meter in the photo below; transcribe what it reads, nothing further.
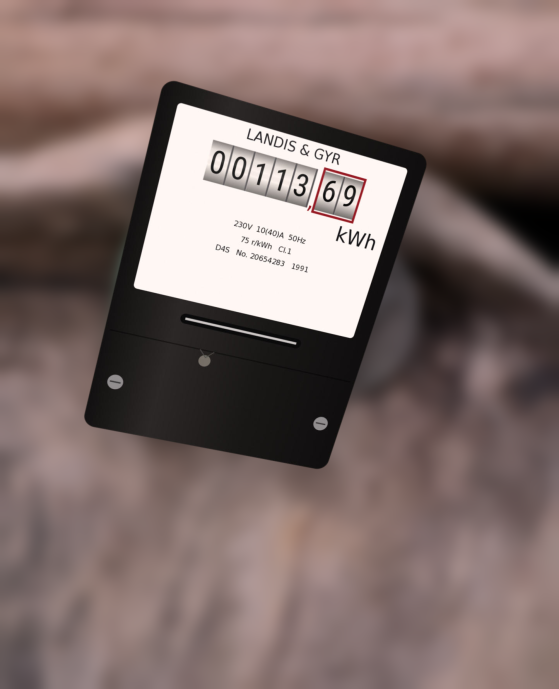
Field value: 113.69 kWh
